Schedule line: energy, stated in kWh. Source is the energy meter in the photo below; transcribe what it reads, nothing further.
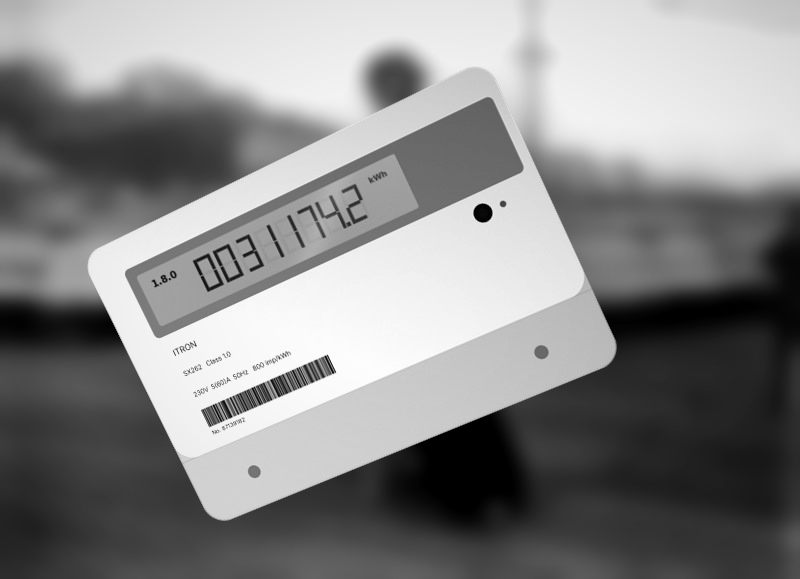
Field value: 31174.2 kWh
